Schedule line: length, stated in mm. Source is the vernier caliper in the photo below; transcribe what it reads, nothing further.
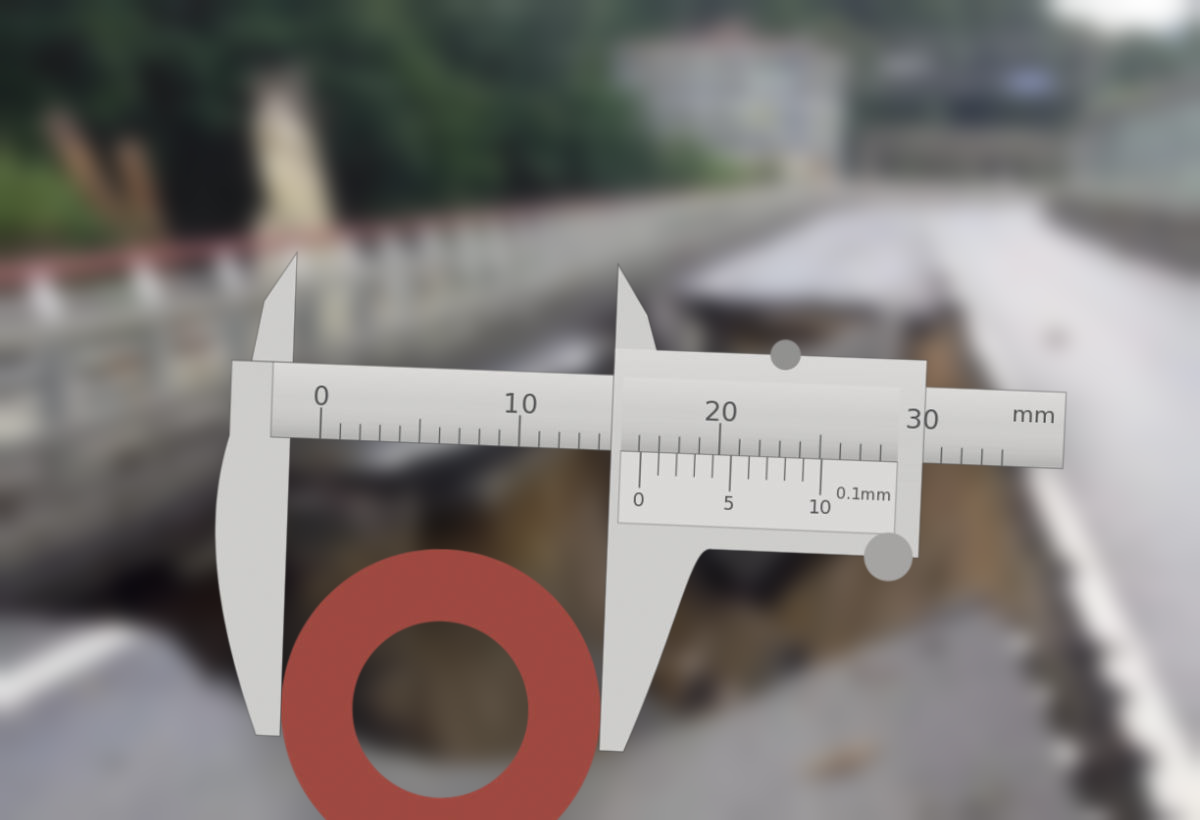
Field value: 16.1 mm
